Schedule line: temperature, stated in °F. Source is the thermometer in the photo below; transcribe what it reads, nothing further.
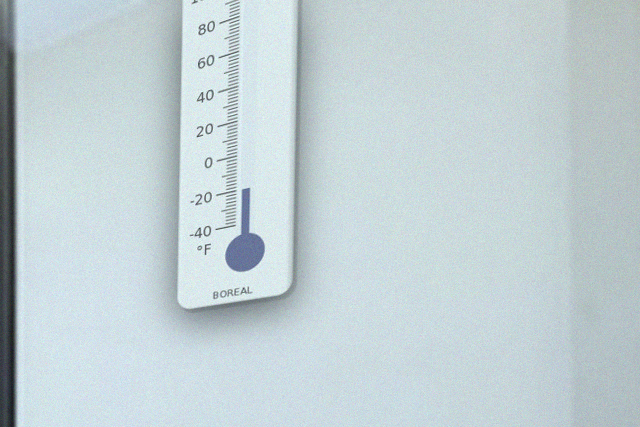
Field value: -20 °F
